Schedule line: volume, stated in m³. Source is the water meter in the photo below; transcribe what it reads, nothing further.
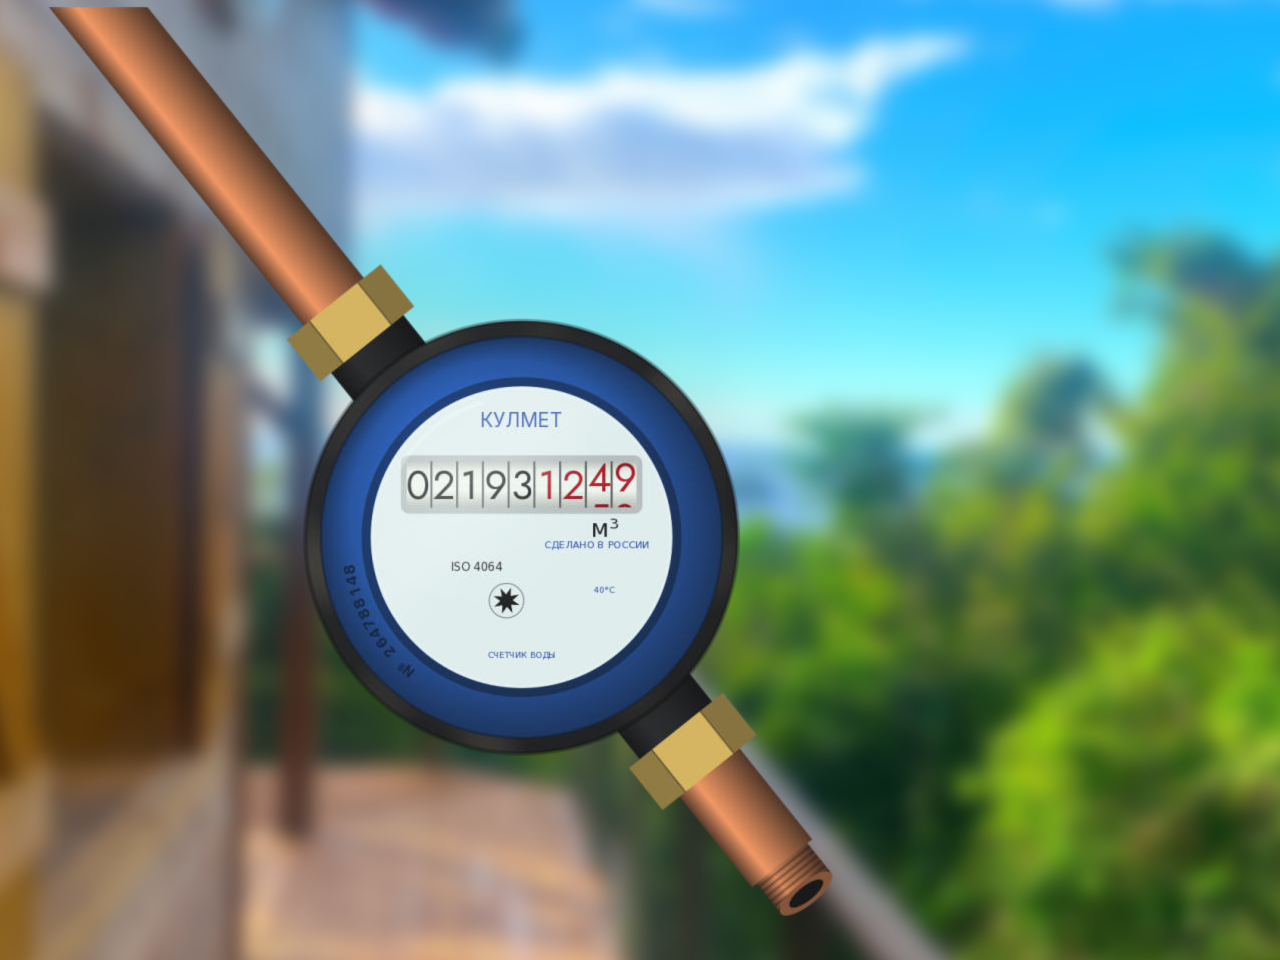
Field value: 2193.1249 m³
